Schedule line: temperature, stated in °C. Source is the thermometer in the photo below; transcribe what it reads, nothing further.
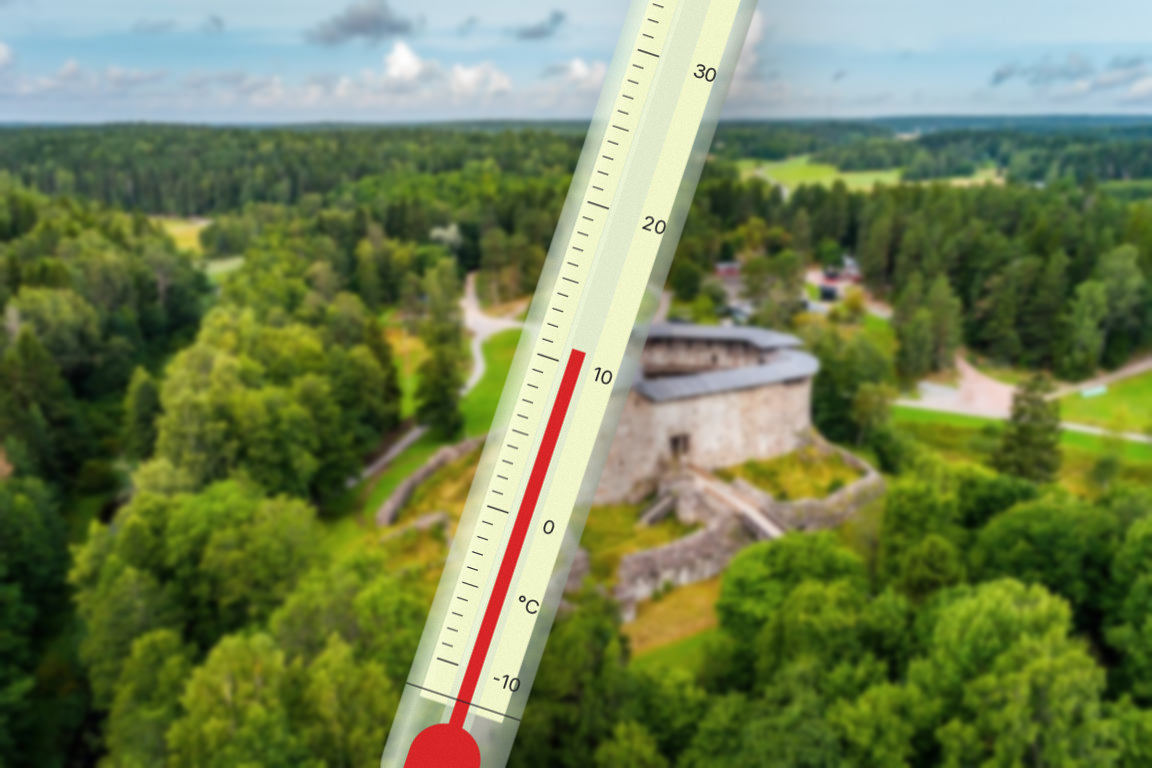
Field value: 11 °C
